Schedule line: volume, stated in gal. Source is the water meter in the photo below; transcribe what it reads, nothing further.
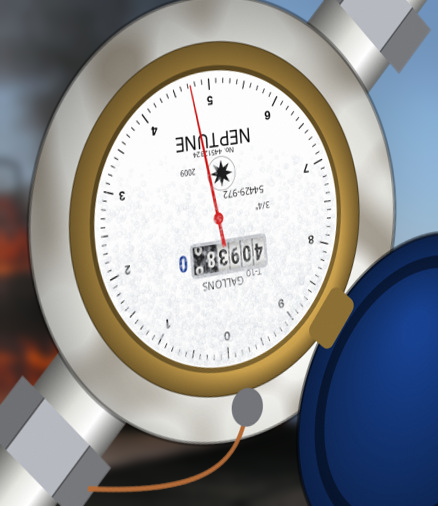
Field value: 4093884.7 gal
